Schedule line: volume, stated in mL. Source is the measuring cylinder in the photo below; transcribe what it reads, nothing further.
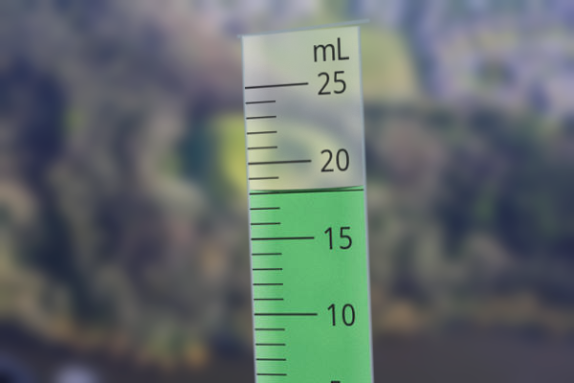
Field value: 18 mL
